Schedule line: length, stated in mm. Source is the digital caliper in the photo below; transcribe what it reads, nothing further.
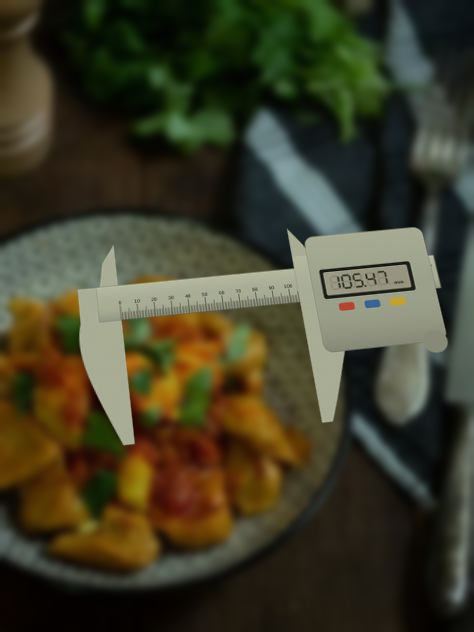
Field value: 105.47 mm
